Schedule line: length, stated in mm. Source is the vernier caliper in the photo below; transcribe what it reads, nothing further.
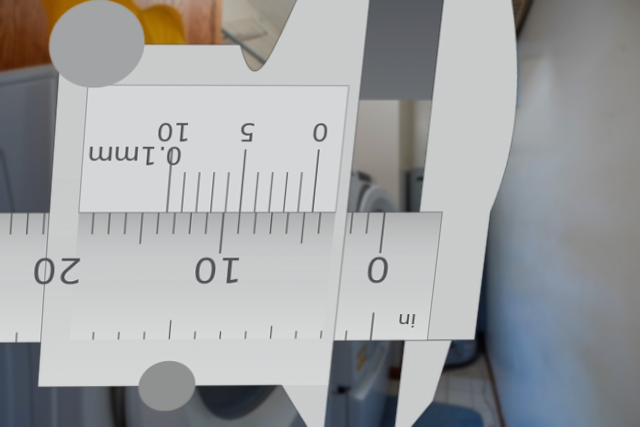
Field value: 4.5 mm
